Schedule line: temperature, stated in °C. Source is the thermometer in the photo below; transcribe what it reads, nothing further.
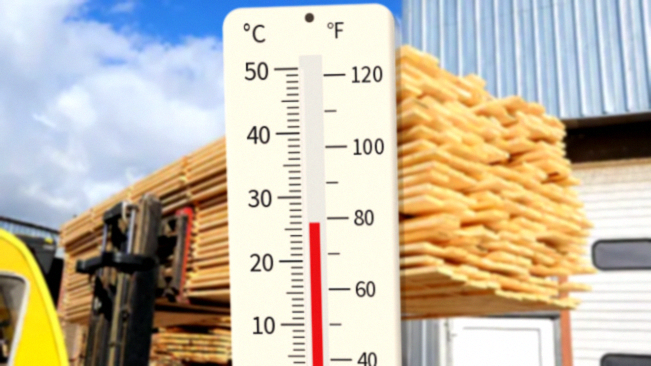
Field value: 26 °C
